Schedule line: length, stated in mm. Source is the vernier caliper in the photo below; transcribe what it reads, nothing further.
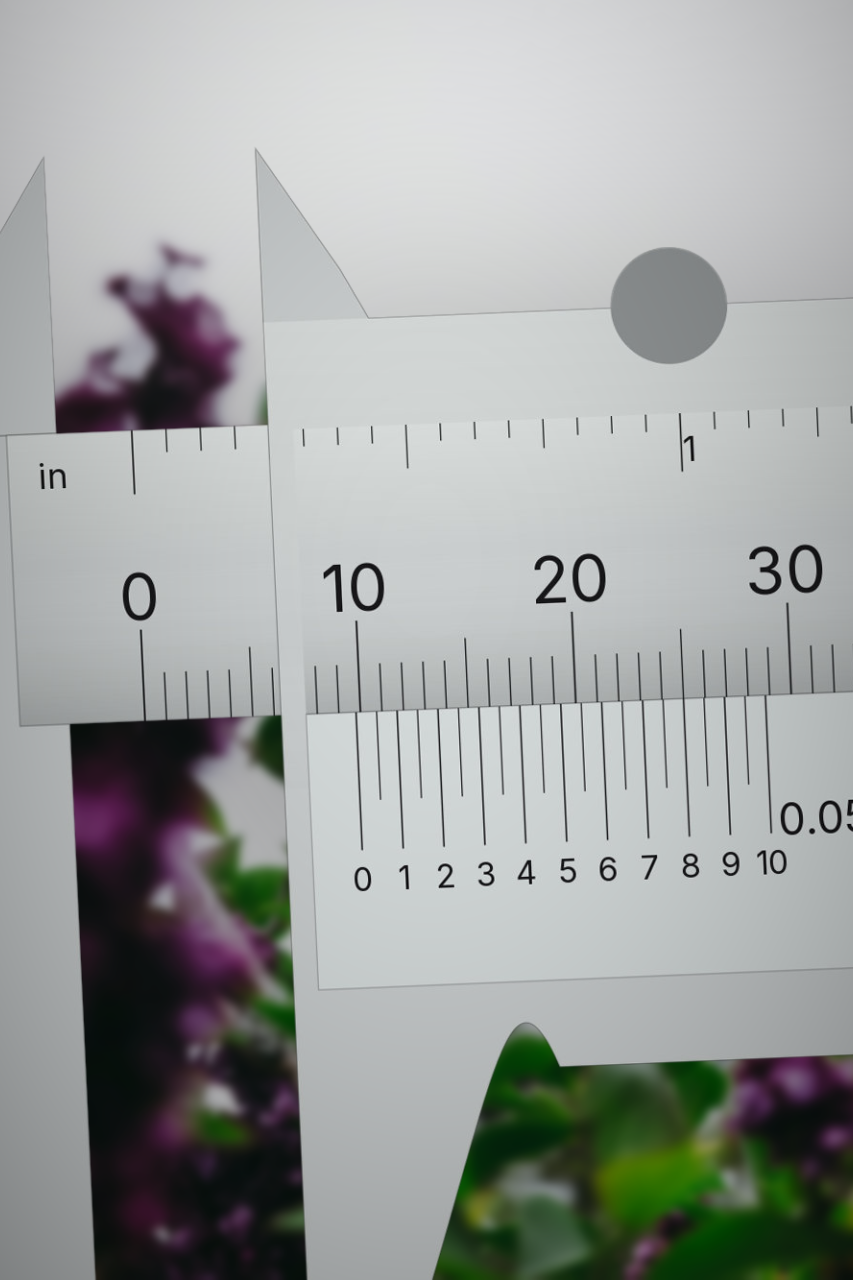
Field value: 9.8 mm
